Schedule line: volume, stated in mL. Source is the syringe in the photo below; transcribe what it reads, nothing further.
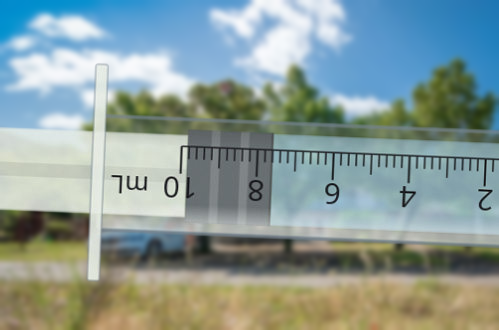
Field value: 7.6 mL
